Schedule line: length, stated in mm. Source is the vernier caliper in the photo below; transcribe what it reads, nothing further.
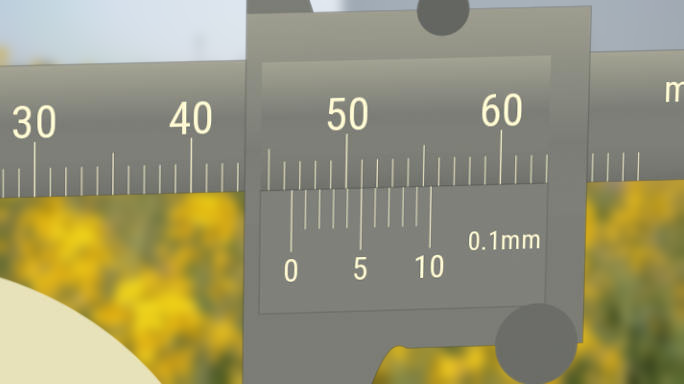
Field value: 46.5 mm
